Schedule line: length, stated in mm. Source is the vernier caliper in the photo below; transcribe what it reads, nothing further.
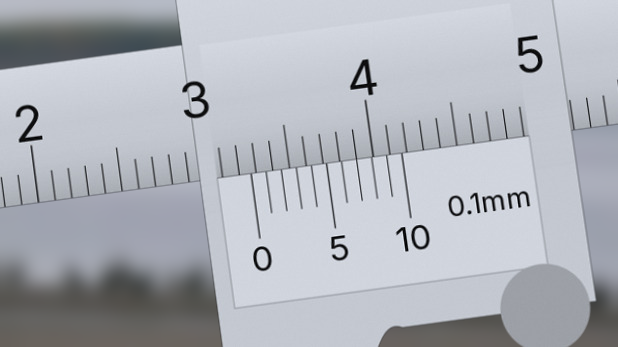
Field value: 32.7 mm
